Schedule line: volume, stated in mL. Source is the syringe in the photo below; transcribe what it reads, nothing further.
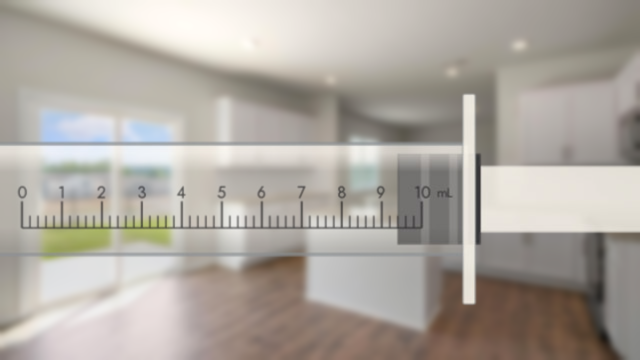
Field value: 9.4 mL
